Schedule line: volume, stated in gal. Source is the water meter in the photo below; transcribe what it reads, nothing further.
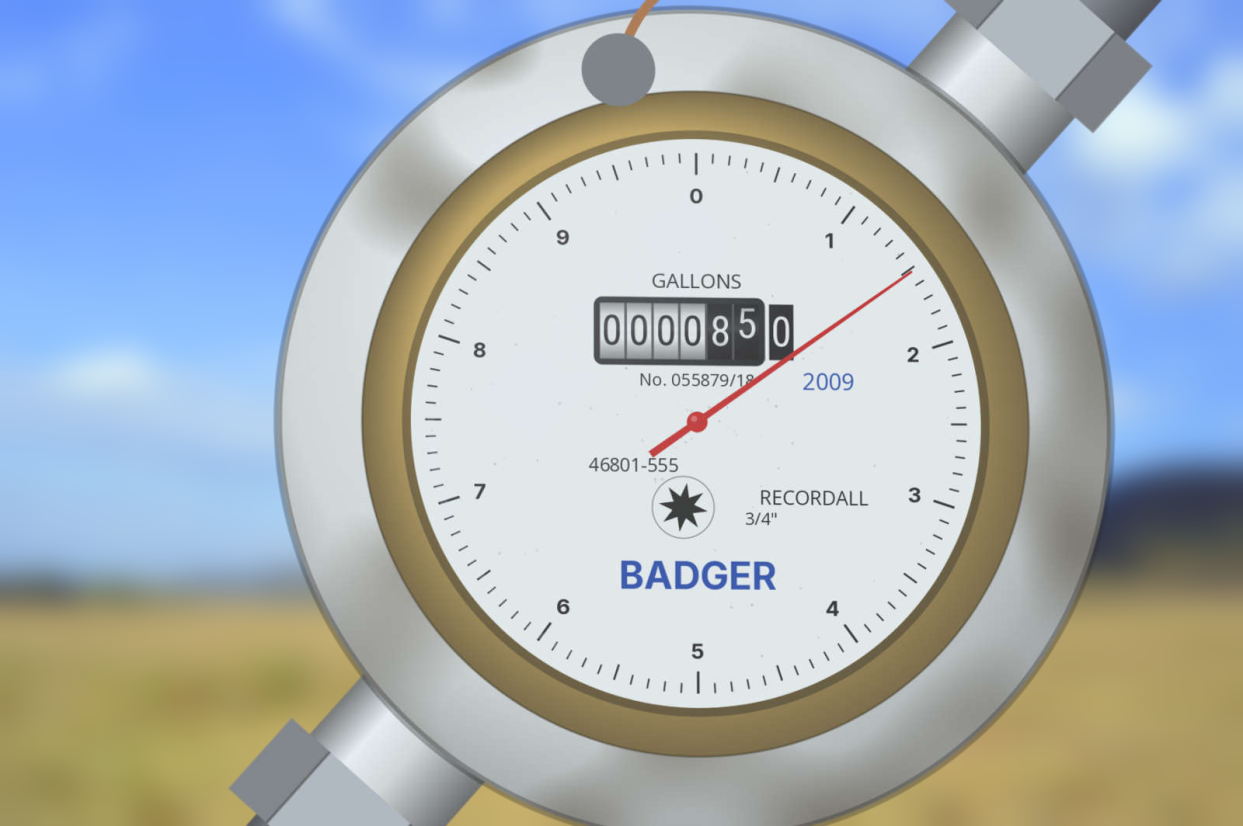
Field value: 851.5 gal
